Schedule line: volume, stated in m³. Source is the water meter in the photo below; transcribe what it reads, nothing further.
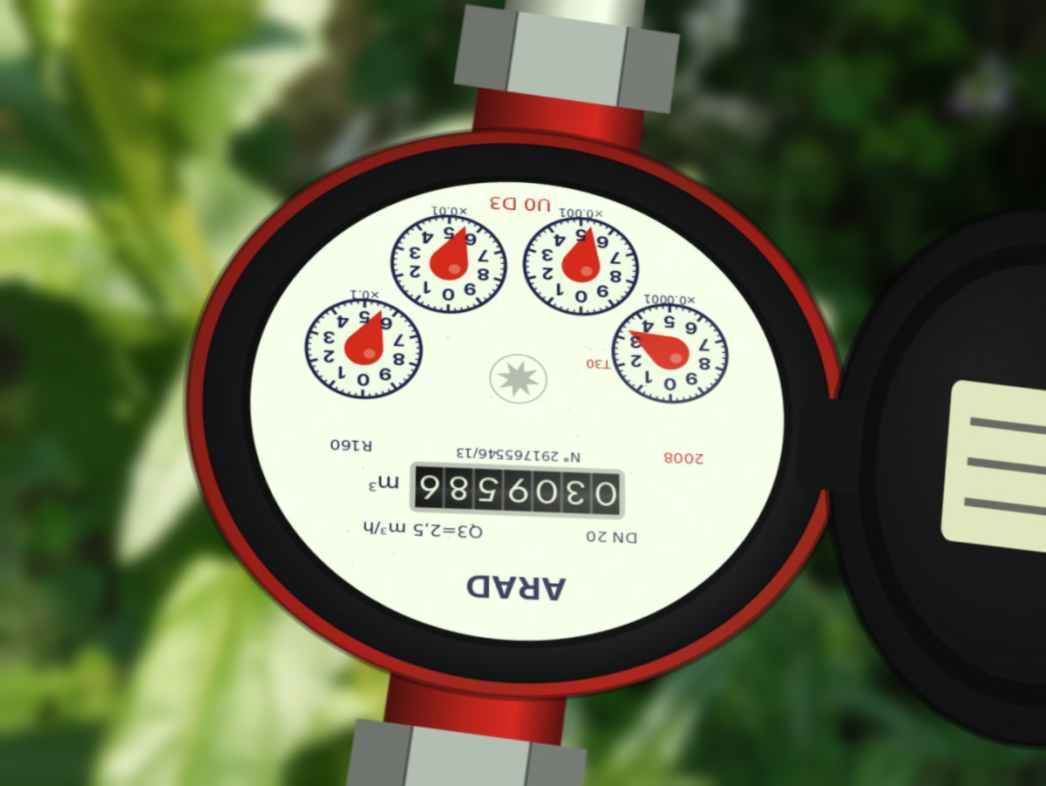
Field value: 309586.5553 m³
